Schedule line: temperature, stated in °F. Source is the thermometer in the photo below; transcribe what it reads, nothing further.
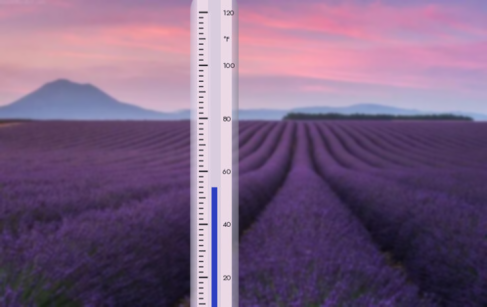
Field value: 54 °F
